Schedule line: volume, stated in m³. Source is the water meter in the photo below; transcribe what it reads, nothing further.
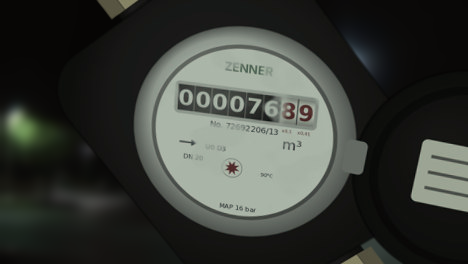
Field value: 76.89 m³
